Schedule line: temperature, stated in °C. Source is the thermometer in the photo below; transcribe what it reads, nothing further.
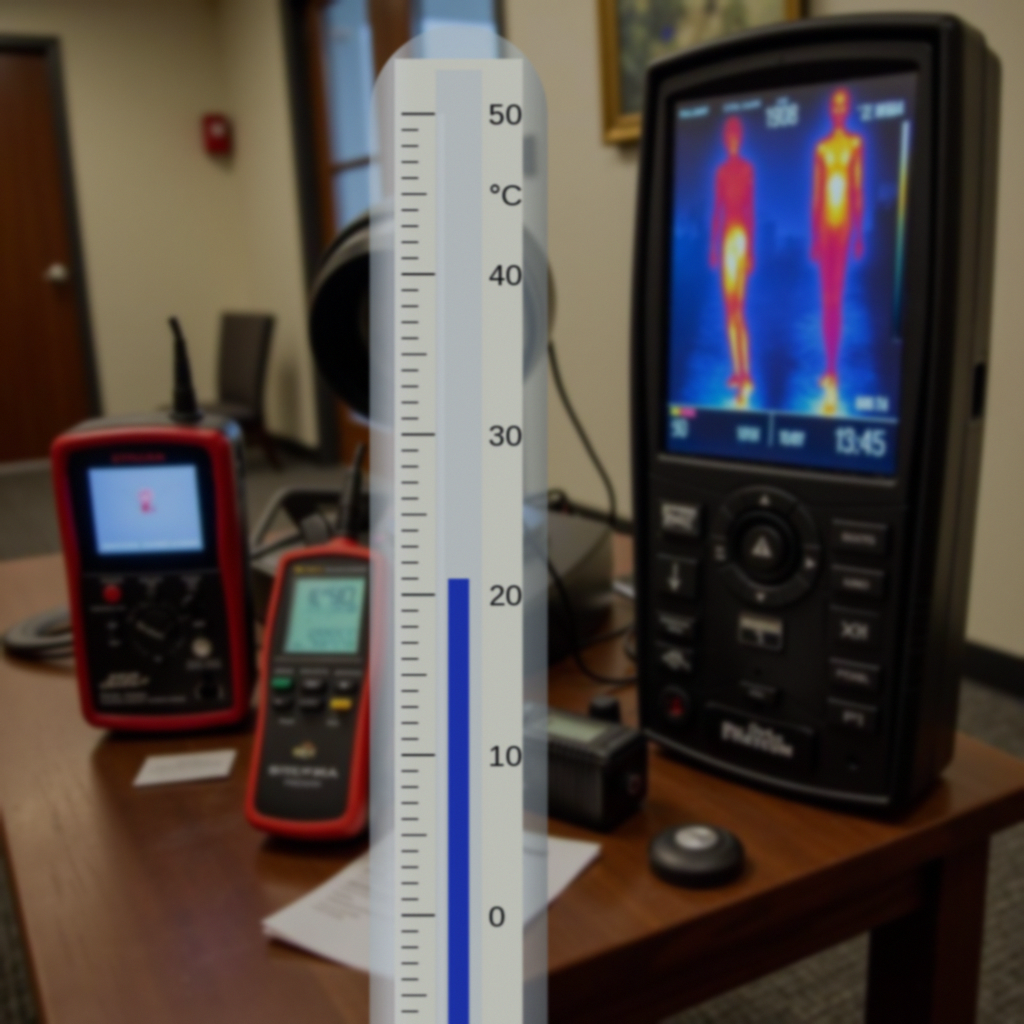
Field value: 21 °C
